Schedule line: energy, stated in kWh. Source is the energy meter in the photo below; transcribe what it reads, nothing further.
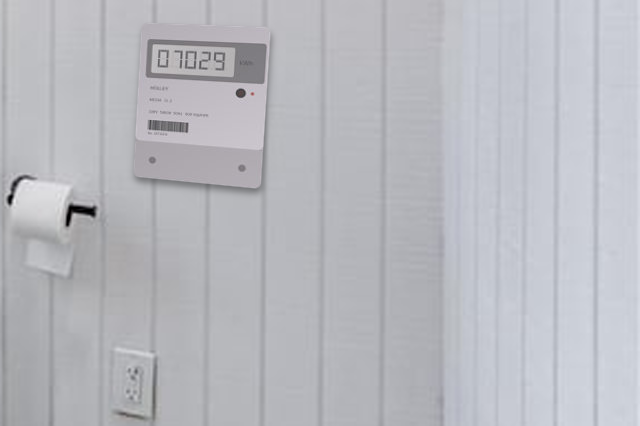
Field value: 7029 kWh
